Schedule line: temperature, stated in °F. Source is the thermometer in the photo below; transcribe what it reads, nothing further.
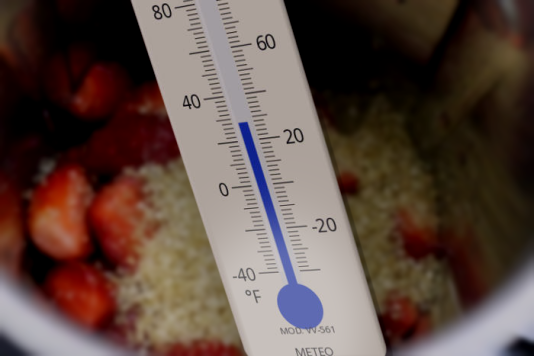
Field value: 28 °F
